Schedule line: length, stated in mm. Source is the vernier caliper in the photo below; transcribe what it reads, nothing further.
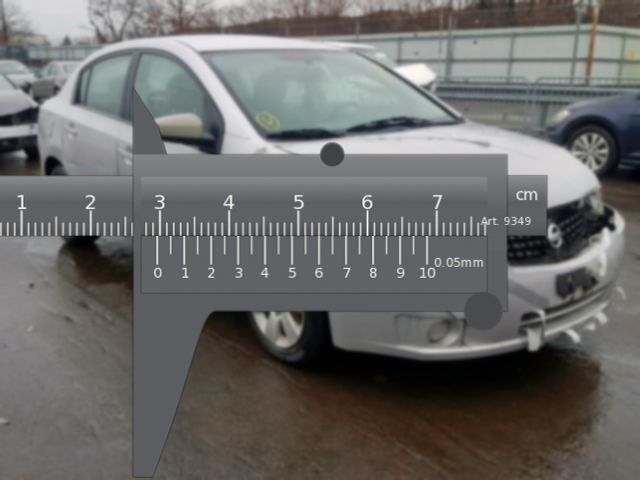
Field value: 29.6 mm
